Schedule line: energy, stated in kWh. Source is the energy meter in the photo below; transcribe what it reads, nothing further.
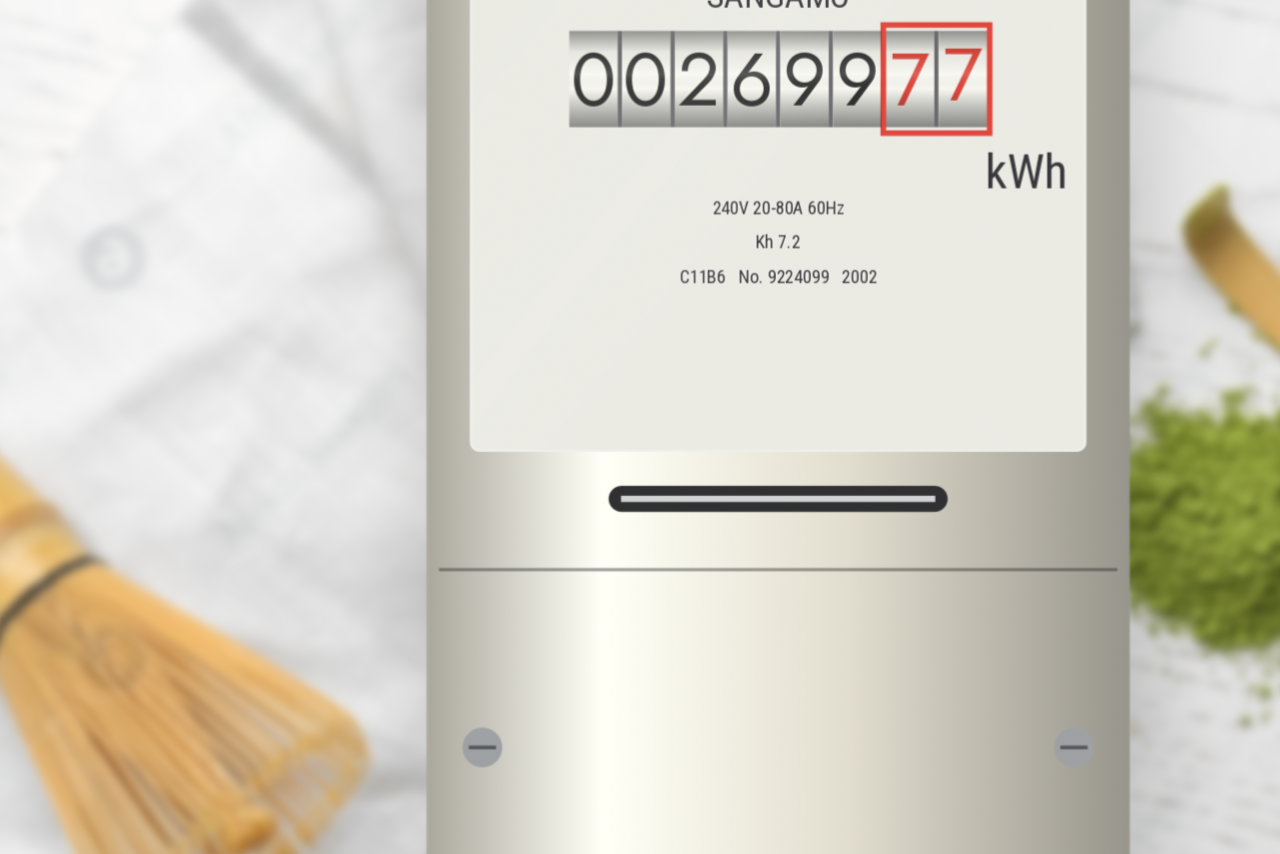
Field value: 2699.77 kWh
